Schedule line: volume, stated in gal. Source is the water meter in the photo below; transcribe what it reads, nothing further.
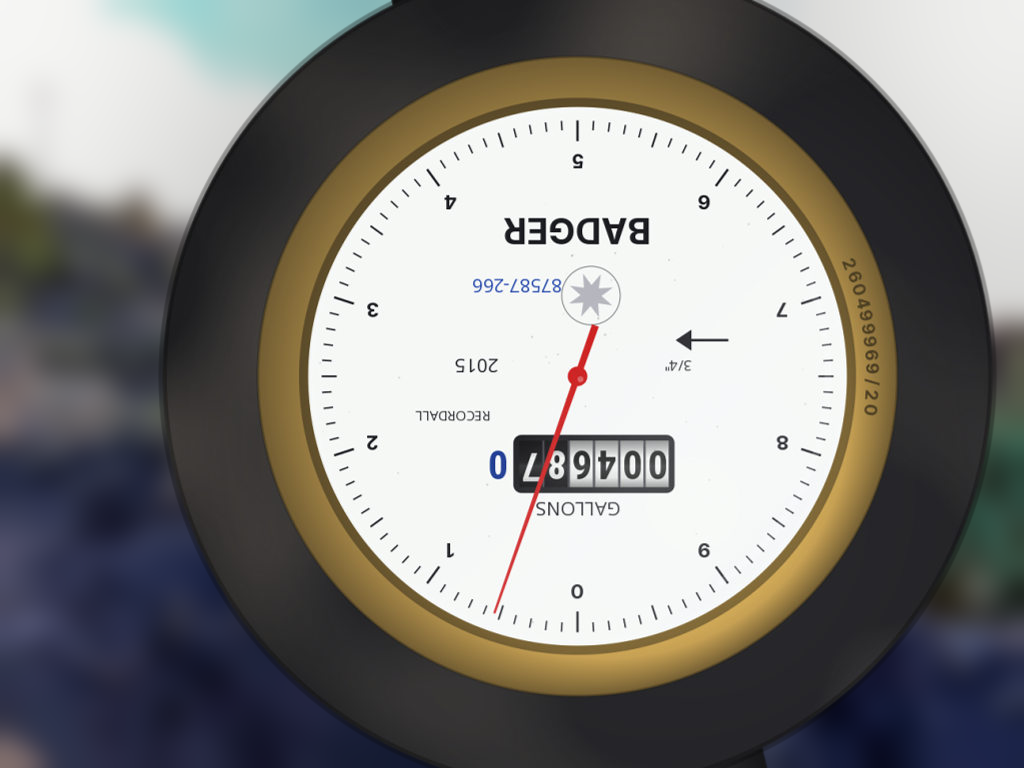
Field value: 46870.5 gal
